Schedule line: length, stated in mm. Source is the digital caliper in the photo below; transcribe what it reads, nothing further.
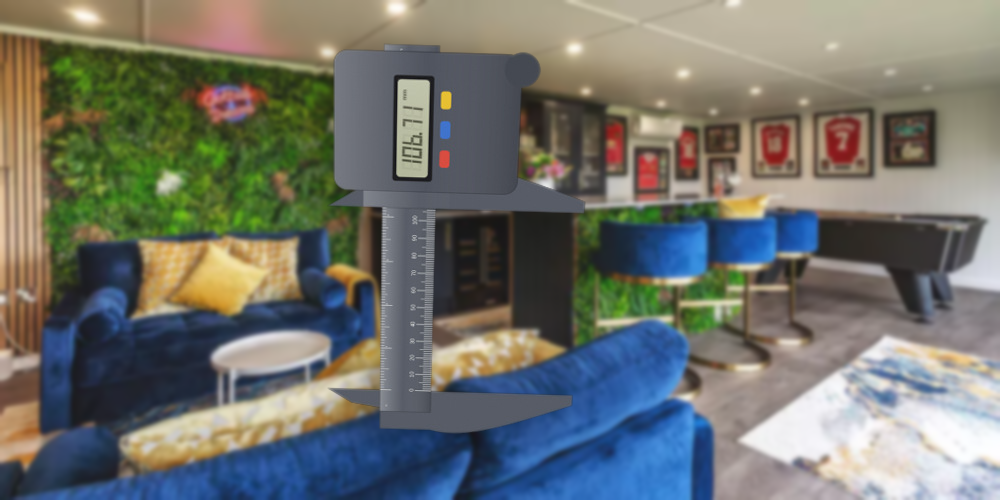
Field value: 106.71 mm
